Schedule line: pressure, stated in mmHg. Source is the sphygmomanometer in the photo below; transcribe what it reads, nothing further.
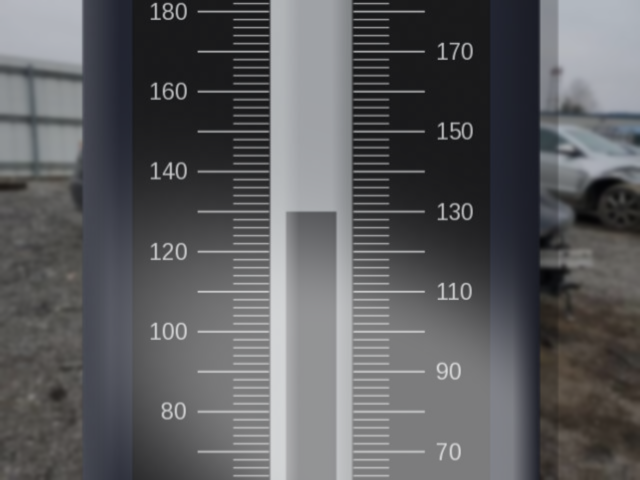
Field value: 130 mmHg
